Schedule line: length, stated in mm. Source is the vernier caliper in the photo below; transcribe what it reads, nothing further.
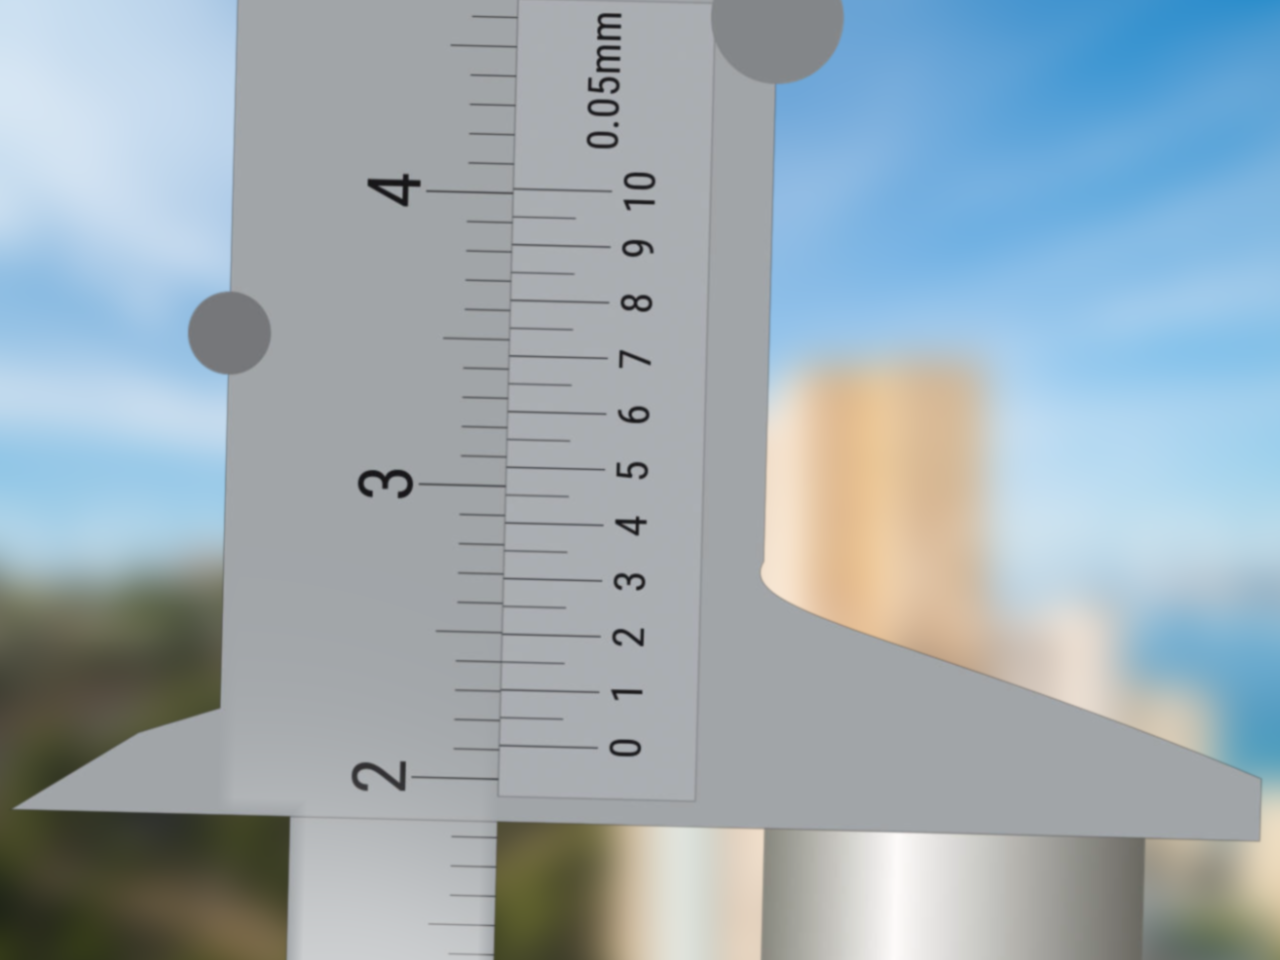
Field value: 21.15 mm
